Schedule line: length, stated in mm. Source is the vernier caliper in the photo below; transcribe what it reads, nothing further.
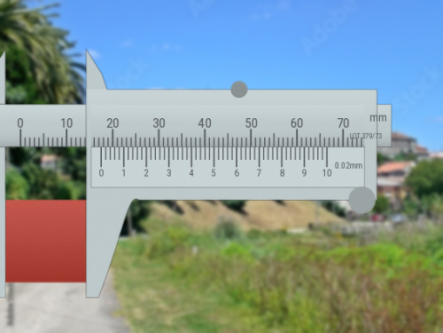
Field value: 17.5 mm
